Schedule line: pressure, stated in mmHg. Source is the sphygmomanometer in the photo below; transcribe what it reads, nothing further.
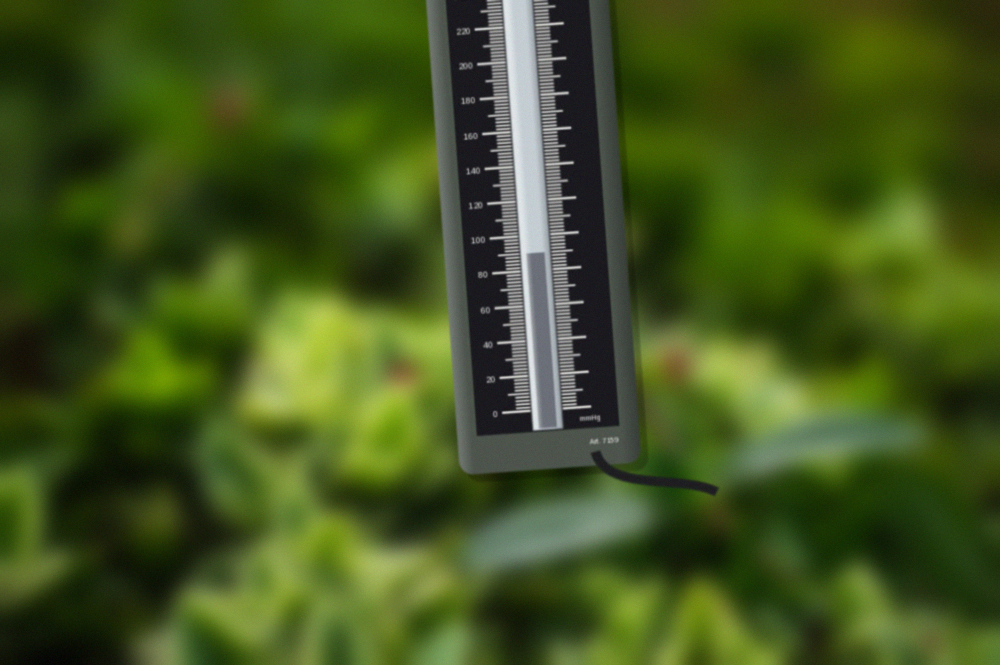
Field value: 90 mmHg
